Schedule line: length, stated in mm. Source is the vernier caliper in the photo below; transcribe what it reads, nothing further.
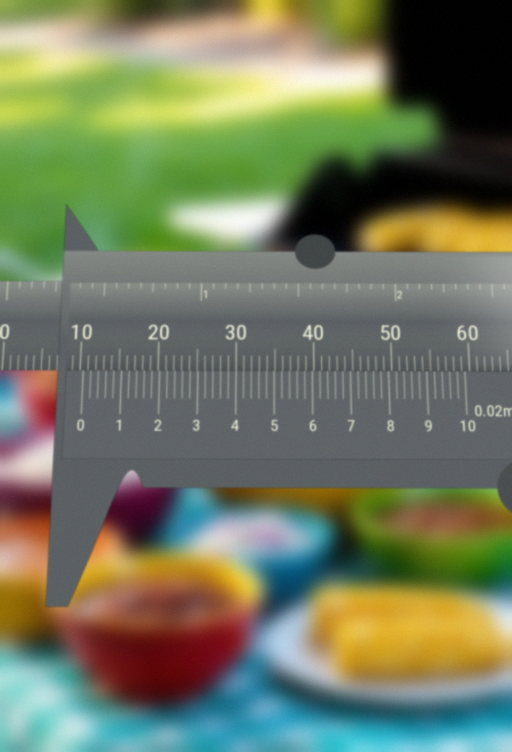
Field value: 10.4 mm
